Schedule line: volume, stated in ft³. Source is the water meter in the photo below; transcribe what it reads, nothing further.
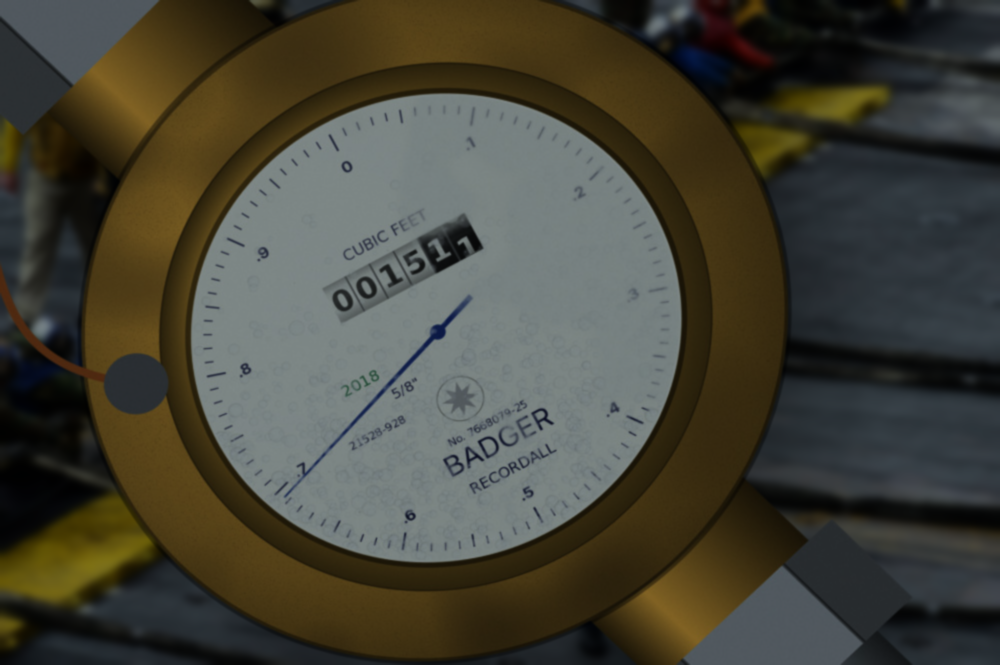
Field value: 1510.69 ft³
